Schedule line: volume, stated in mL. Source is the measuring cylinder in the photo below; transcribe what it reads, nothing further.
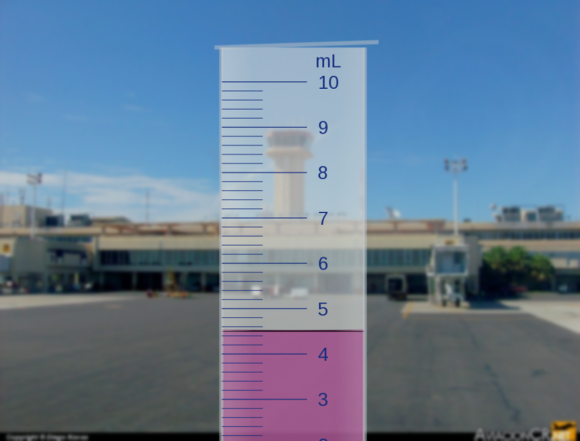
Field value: 4.5 mL
